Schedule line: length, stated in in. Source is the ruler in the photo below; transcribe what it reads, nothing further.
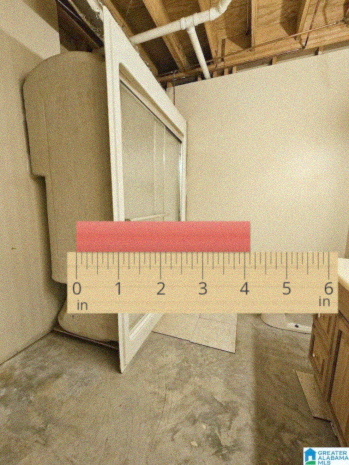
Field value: 4.125 in
